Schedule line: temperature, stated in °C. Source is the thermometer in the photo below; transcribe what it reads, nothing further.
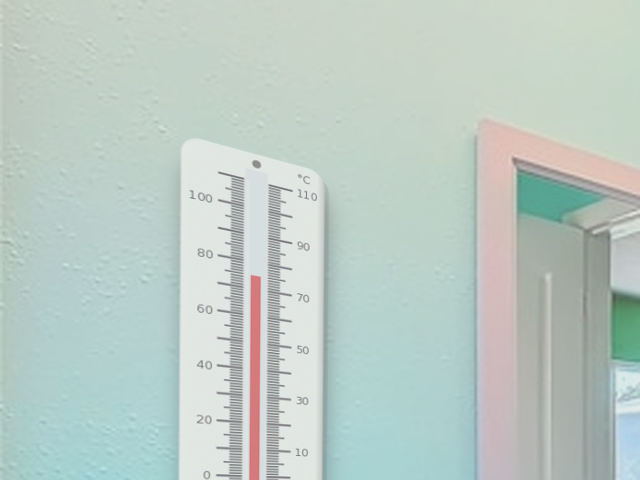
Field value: 75 °C
